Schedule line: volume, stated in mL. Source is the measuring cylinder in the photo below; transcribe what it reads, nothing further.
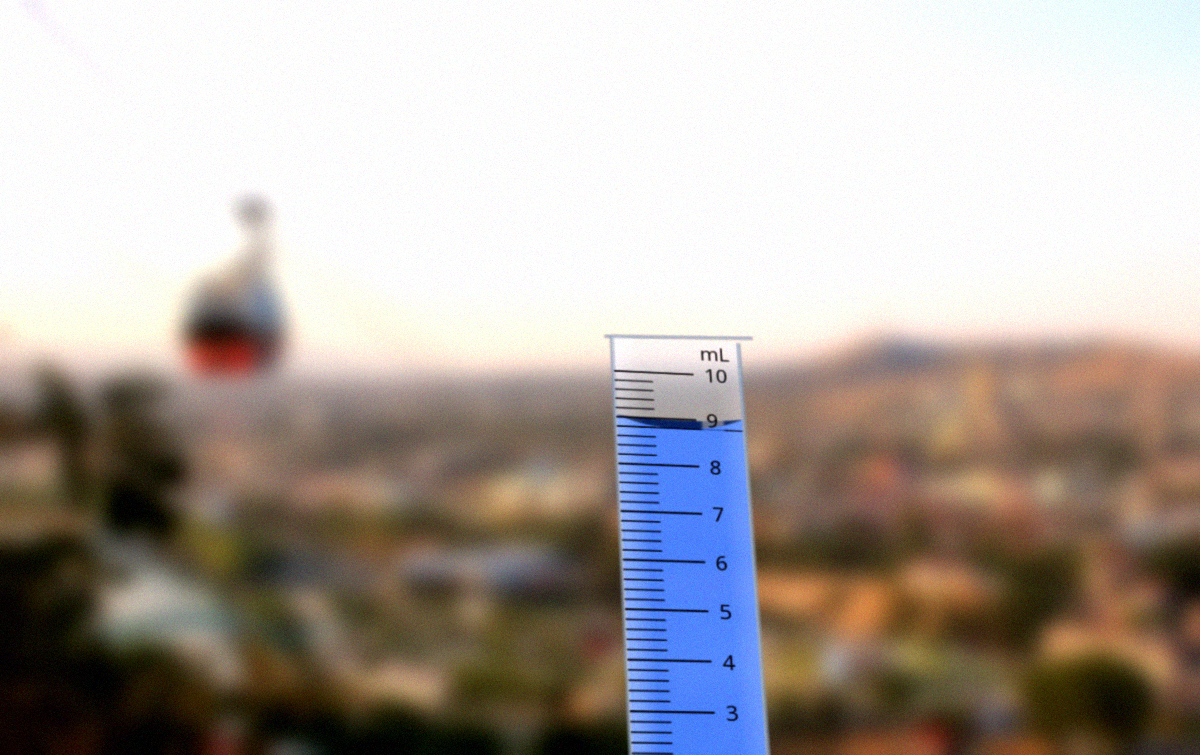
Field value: 8.8 mL
